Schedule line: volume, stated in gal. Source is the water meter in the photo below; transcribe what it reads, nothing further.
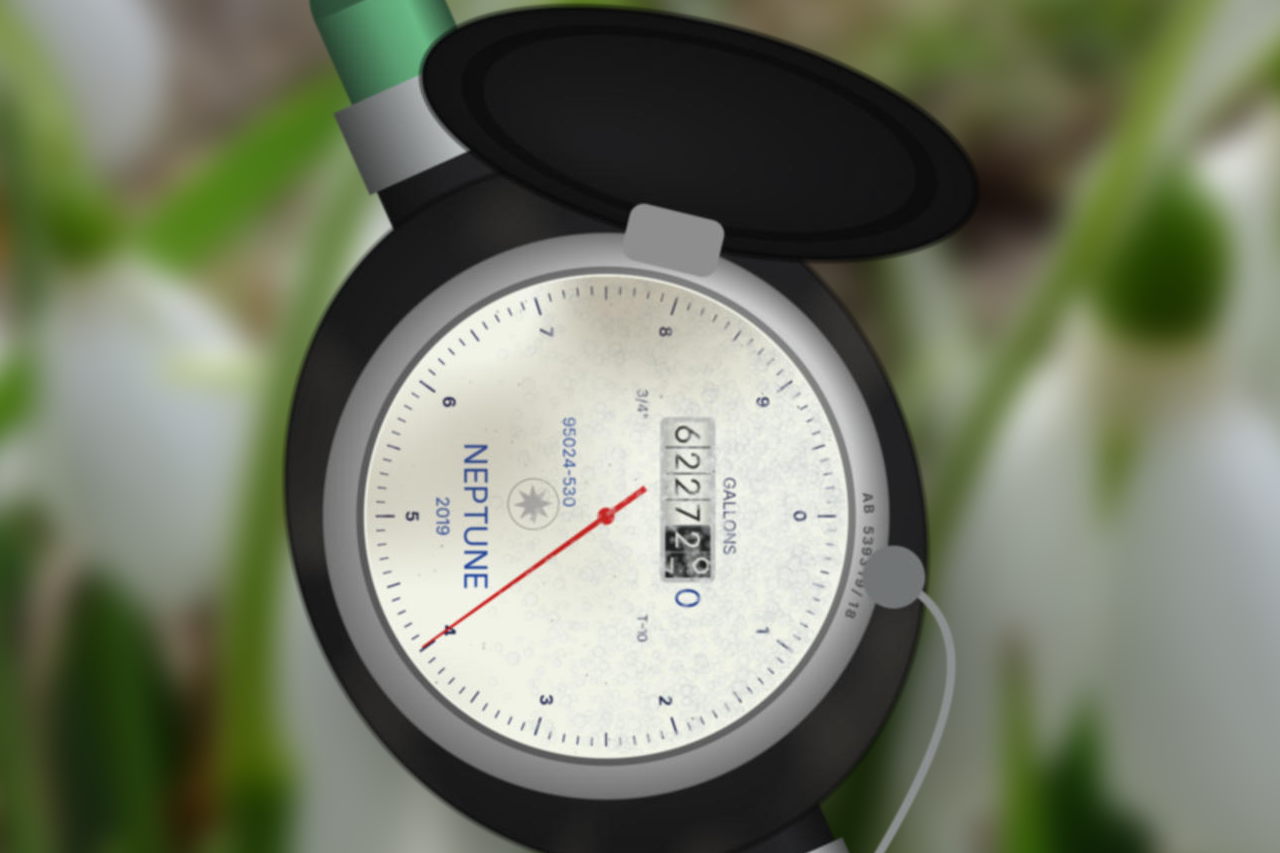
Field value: 6227264.0 gal
